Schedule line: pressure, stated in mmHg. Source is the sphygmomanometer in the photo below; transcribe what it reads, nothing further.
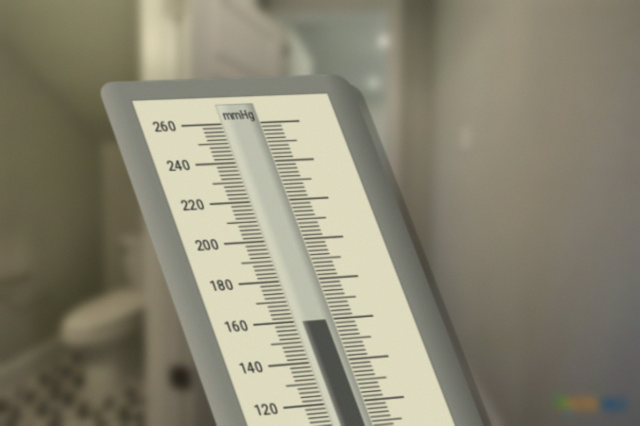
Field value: 160 mmHg
